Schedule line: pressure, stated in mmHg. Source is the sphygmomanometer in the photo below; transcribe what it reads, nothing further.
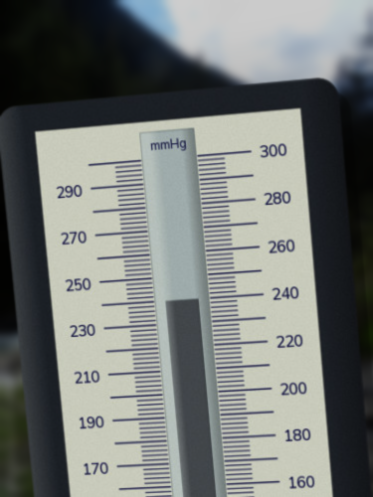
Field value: 240 mmHg
